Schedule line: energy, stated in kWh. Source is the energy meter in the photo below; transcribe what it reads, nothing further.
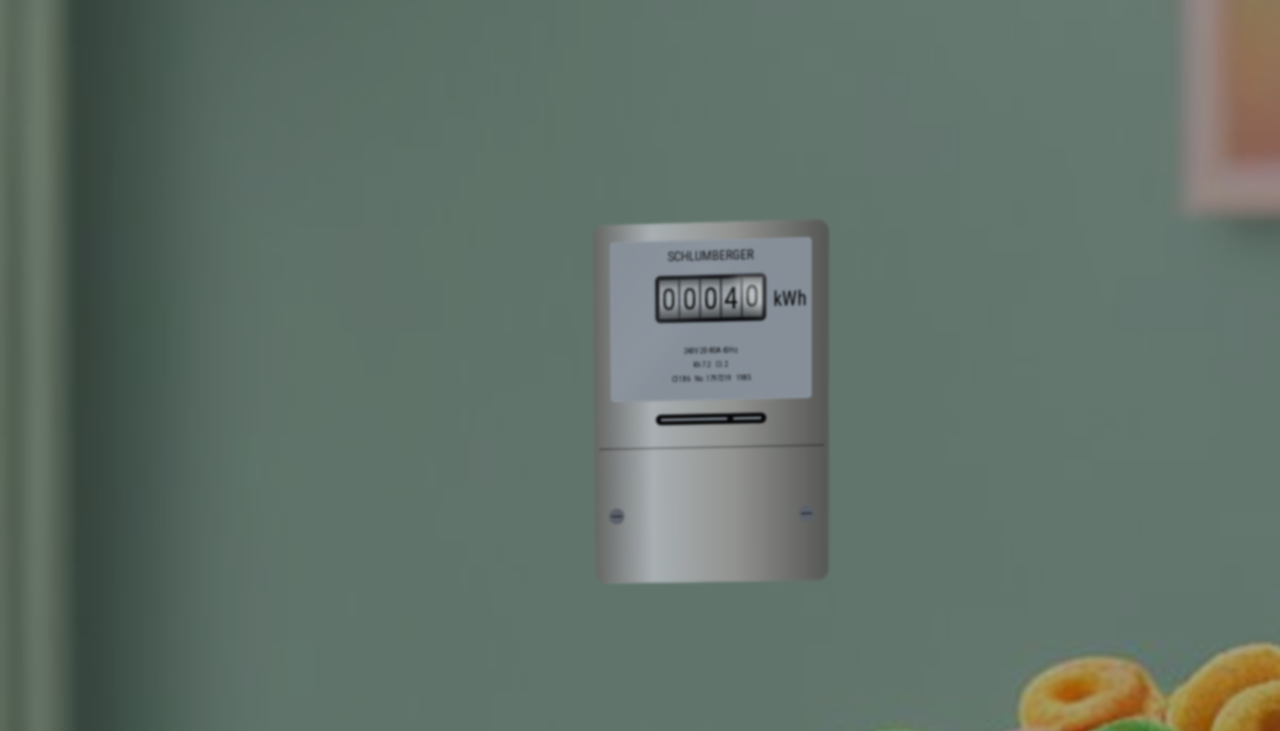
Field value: 40 kWh
